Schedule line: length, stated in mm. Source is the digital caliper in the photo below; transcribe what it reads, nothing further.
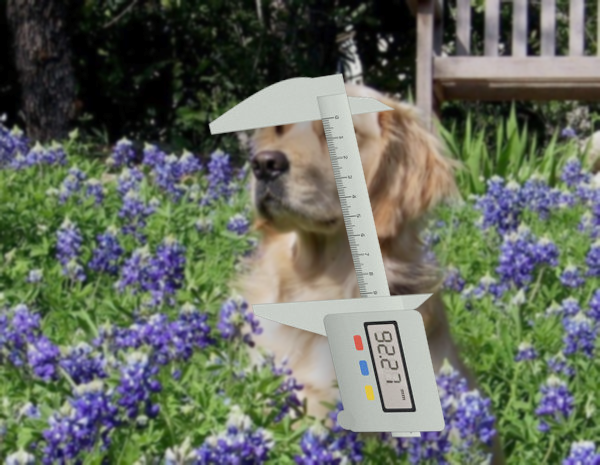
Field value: 92.27 mm
